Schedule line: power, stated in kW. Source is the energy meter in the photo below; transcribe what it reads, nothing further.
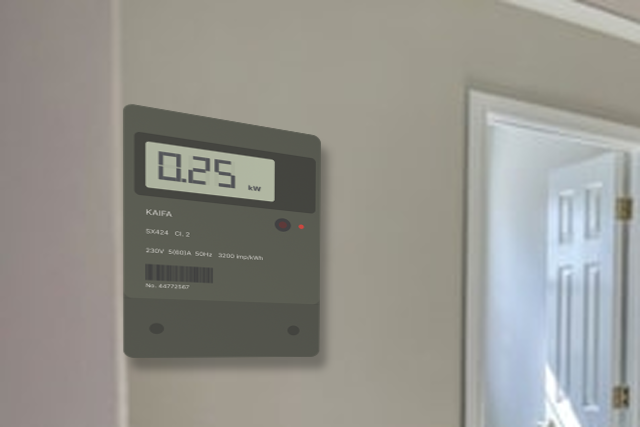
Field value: 0.25 kW
